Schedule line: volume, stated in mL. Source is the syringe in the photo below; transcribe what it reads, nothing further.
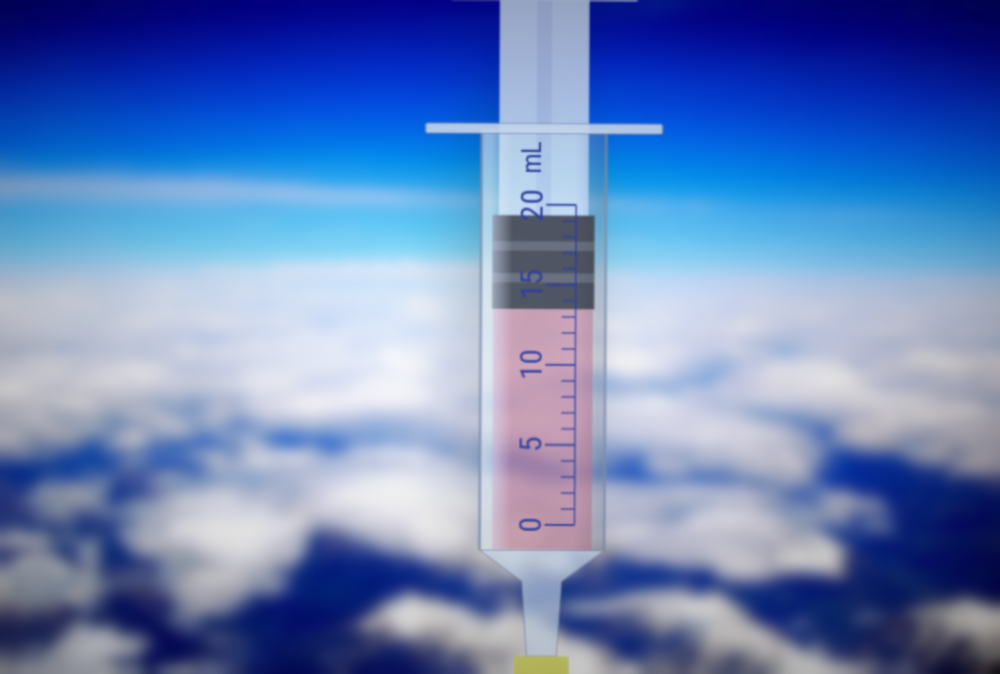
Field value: 13.5 mL
